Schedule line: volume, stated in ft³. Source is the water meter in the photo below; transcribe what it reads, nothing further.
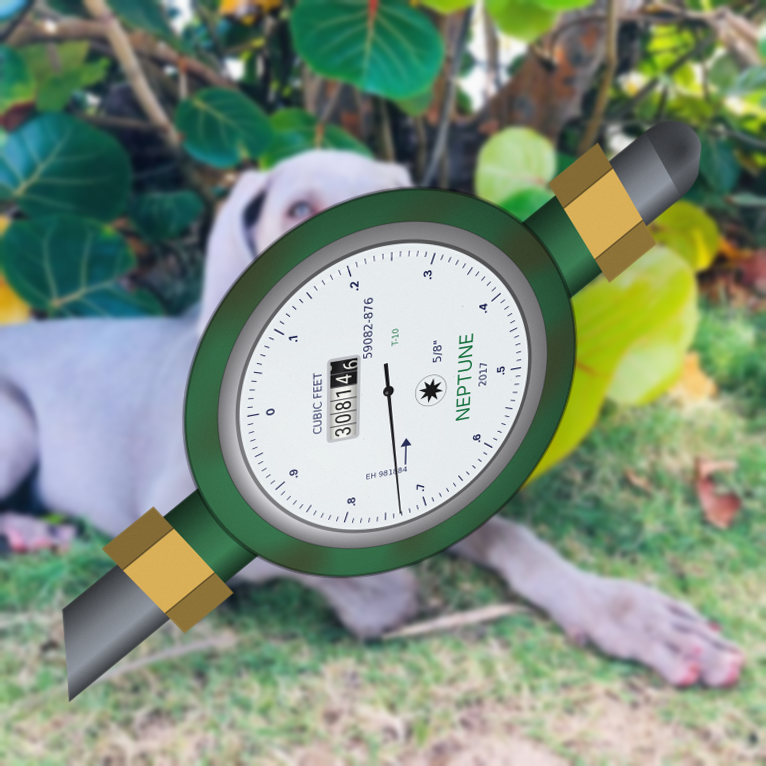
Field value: 308145.73 ft³
